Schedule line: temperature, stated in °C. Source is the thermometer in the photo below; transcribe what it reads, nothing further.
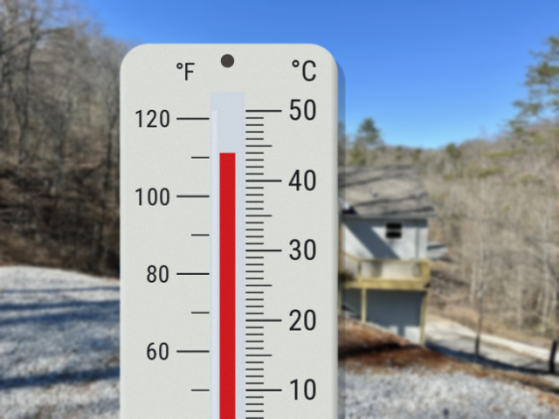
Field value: 44 °C
